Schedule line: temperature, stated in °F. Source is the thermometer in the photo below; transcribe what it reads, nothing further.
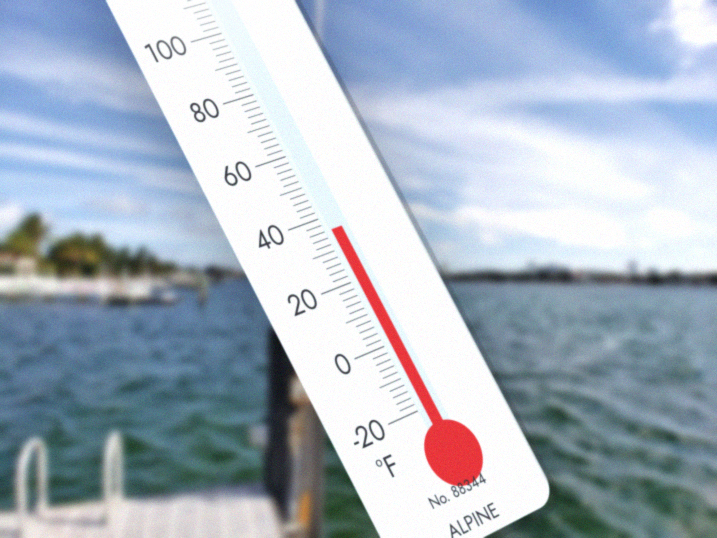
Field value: 36 °F
